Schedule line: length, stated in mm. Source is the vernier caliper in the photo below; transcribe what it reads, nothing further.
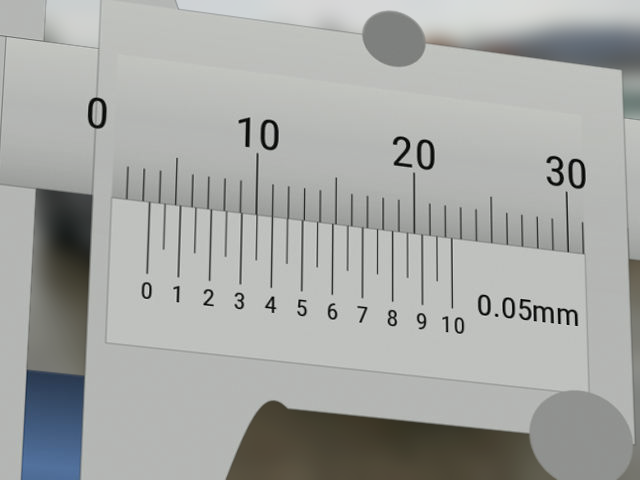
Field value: 3.4 mm
